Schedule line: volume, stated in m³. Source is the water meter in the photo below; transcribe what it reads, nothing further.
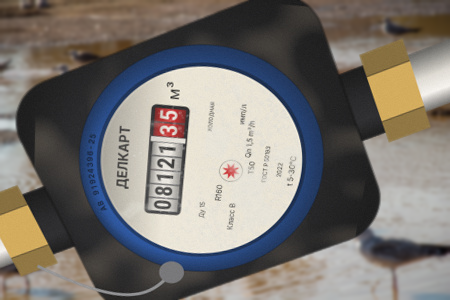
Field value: 8121.35 m³
